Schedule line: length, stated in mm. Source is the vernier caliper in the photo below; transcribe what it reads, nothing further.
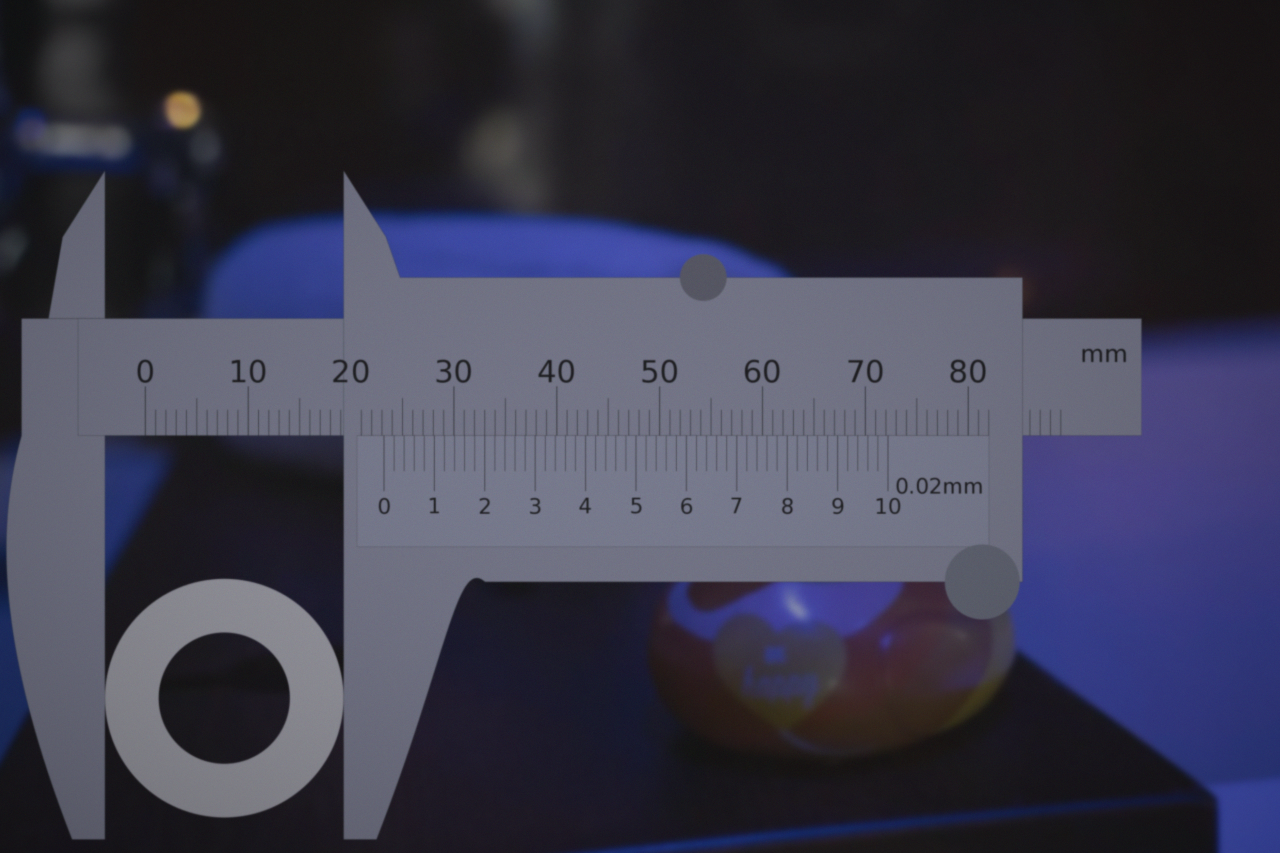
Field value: 23.2 mm
